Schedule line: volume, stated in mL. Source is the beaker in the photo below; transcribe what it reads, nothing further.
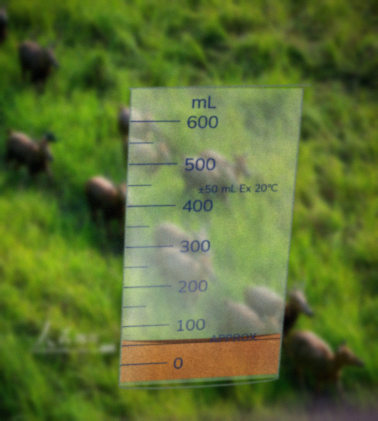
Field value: 50 mL
